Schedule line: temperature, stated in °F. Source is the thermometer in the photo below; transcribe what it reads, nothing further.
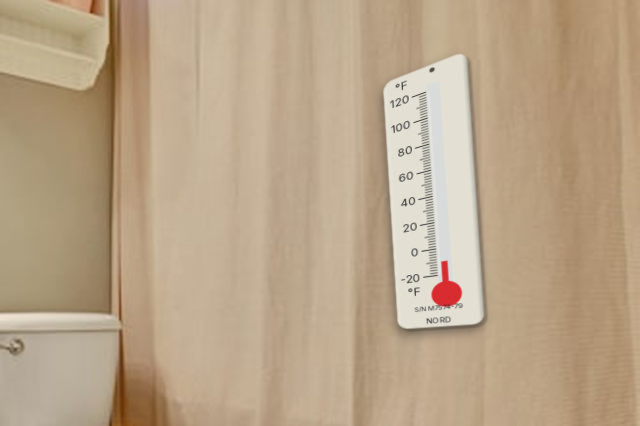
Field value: -10 °F
